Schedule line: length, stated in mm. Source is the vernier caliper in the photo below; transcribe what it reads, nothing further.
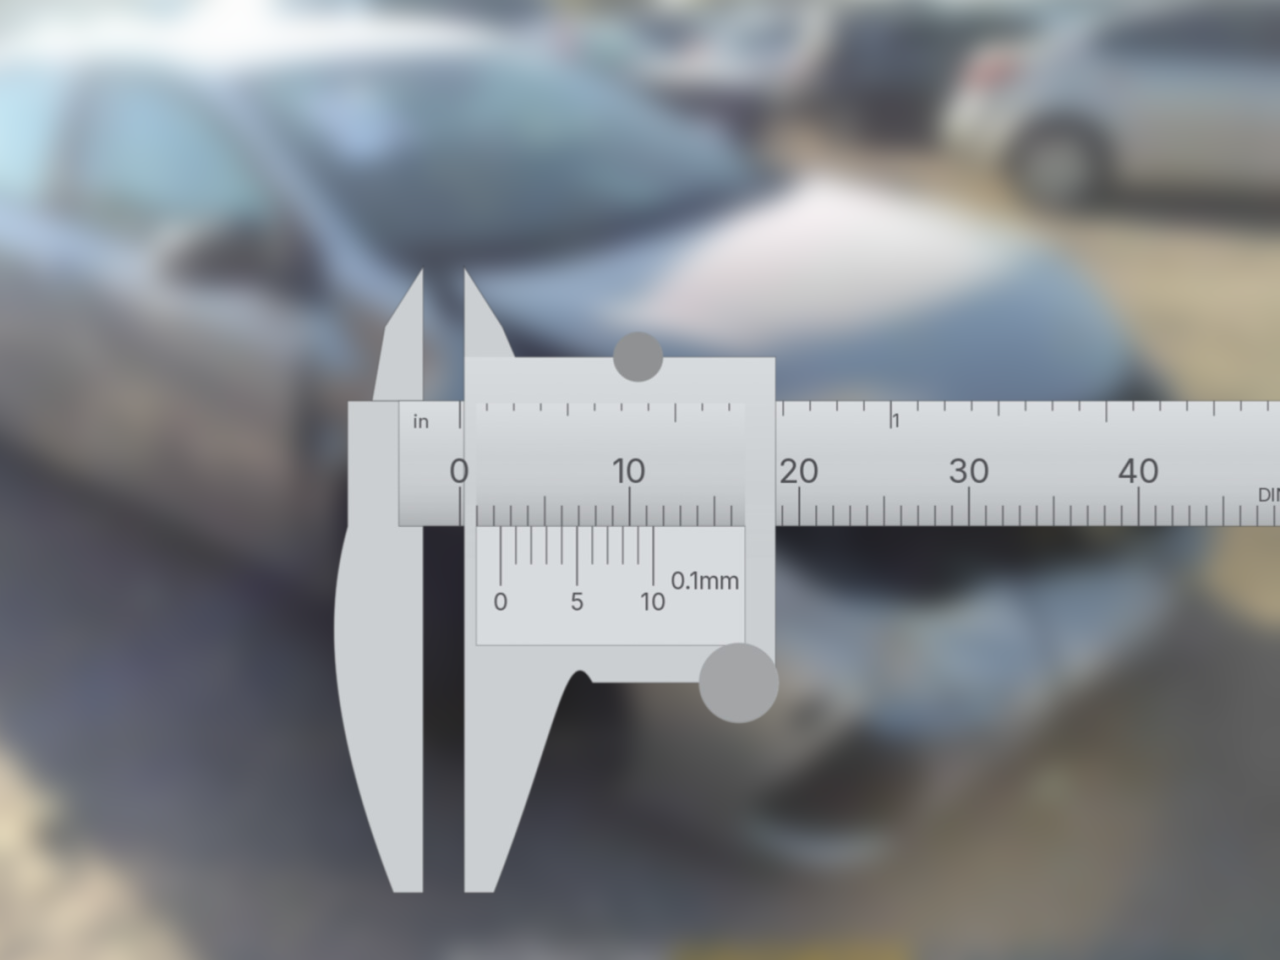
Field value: 2.4 mm
